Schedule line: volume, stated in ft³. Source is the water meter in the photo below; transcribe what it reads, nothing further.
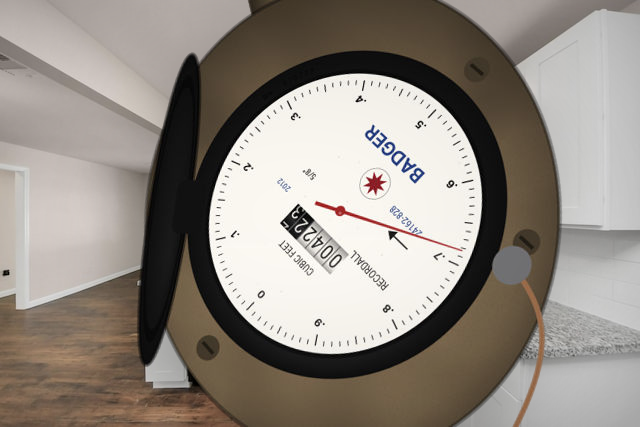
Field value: 4222.68 ft³
